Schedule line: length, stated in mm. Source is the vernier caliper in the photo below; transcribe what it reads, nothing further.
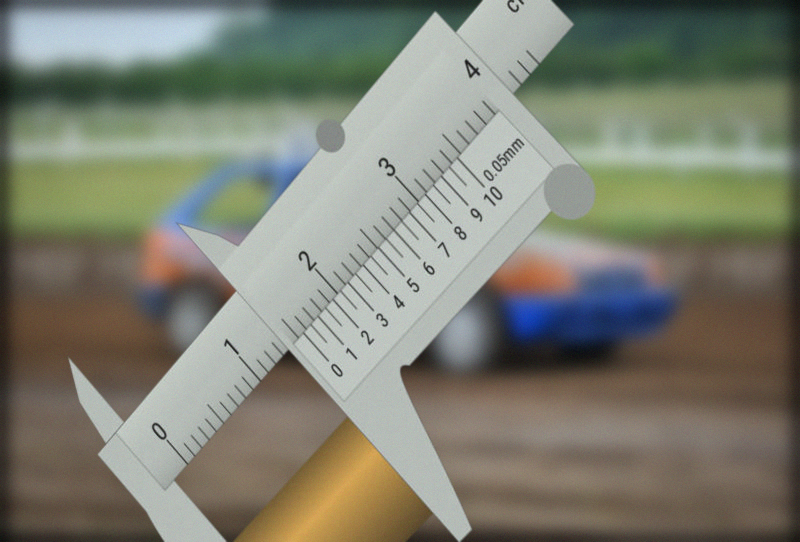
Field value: 15.6 mm
